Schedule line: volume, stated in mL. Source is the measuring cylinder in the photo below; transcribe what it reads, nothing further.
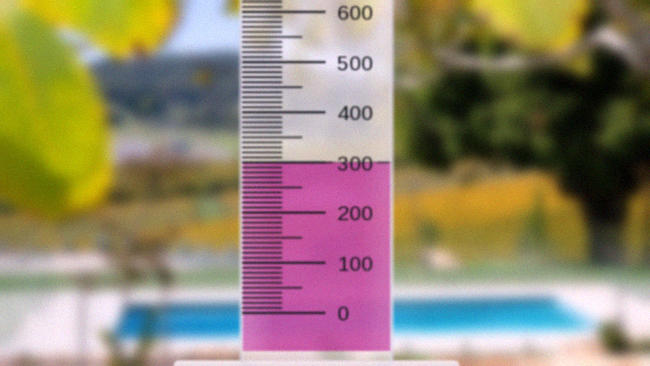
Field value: 300 mL
